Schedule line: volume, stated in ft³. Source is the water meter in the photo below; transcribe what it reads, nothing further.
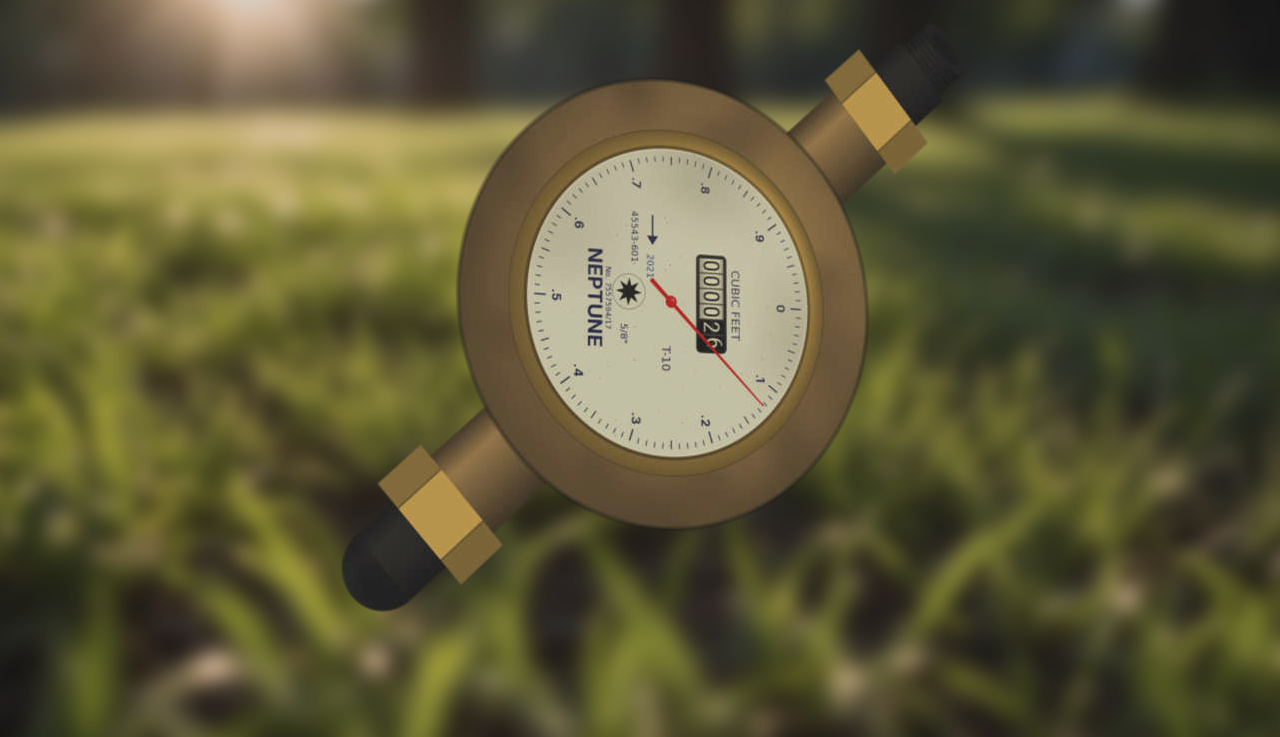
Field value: 26.12 ft³
